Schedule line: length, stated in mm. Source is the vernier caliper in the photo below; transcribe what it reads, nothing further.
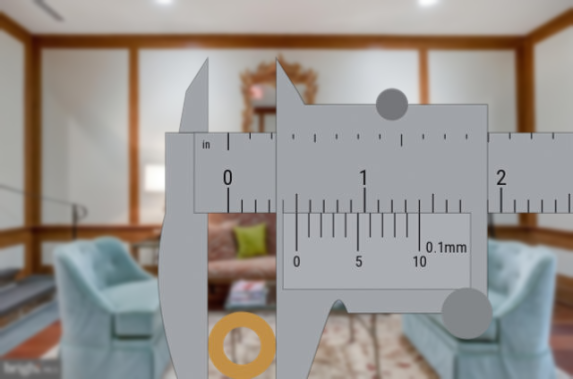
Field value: 5.0 mm
